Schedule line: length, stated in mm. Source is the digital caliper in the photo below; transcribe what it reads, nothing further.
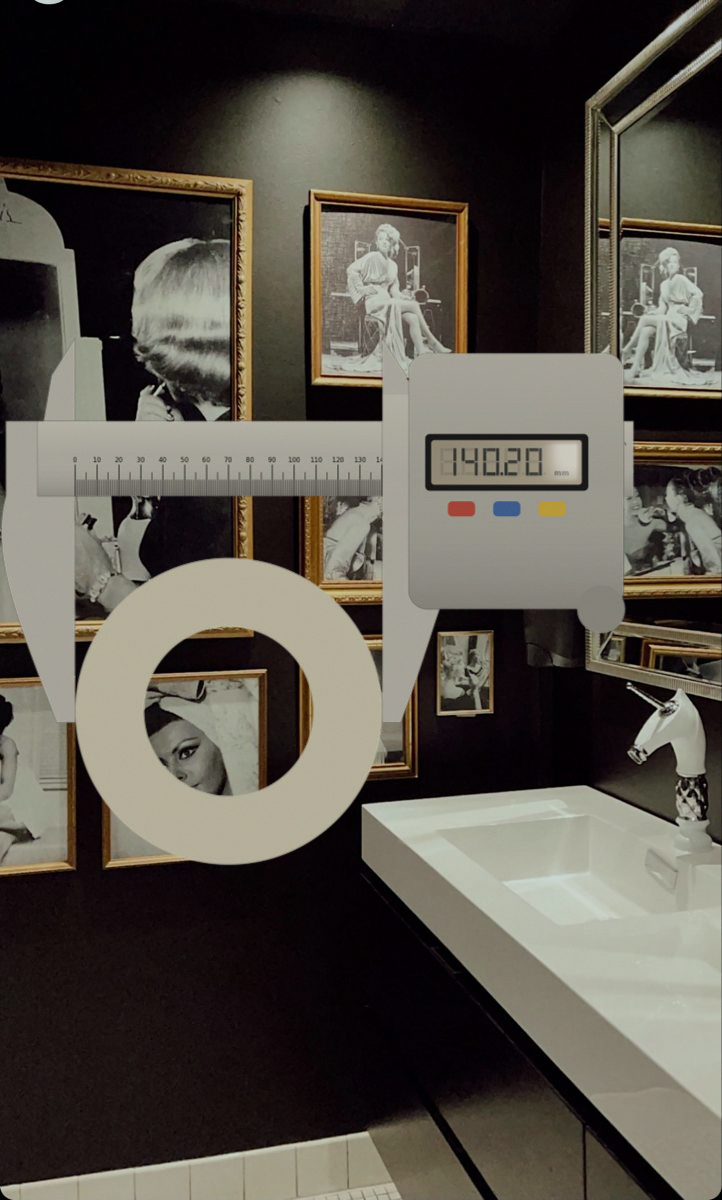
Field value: 140.20 mm
